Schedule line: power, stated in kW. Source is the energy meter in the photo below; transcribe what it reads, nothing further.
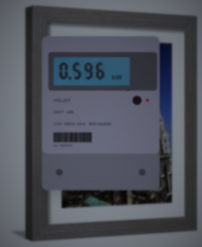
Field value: 0.596 kW
